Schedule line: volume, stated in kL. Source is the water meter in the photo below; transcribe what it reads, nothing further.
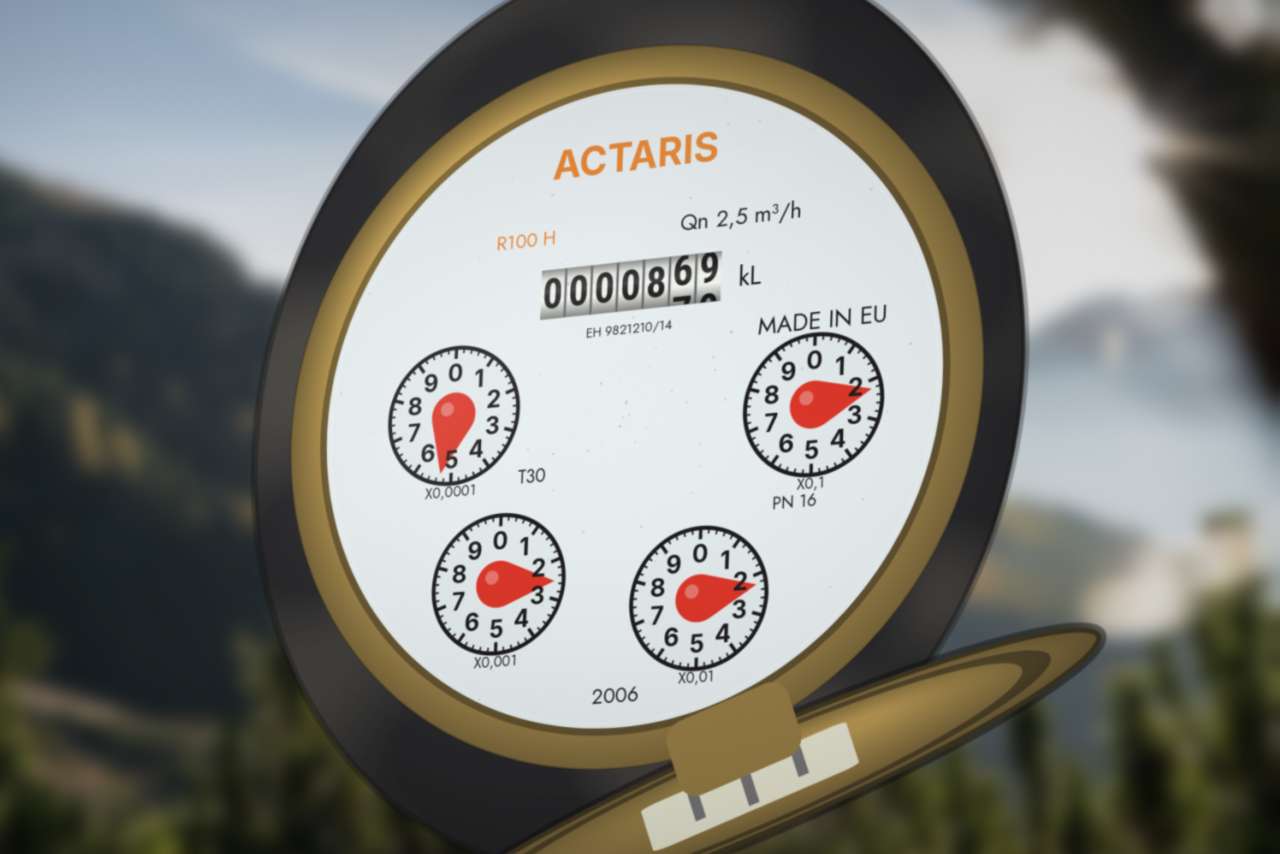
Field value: 869.2225 kL
